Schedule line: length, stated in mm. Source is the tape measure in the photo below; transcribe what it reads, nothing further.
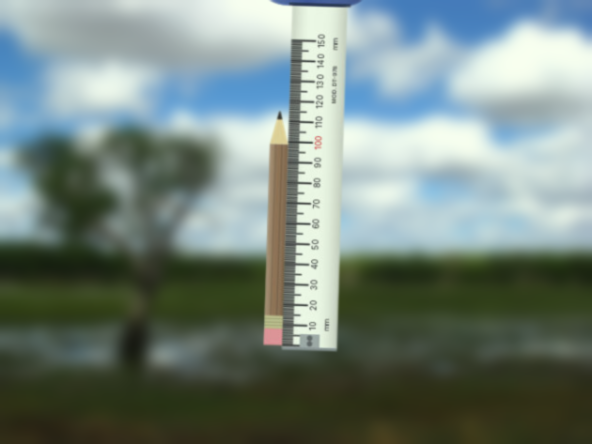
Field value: 115 mm
